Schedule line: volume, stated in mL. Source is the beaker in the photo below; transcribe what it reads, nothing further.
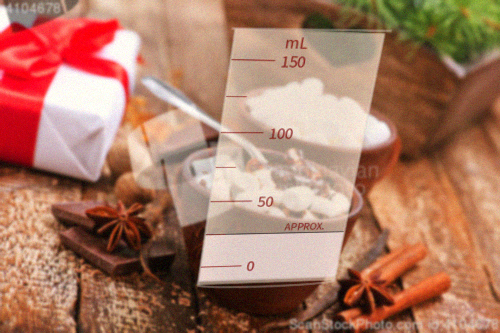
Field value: 25 mL
